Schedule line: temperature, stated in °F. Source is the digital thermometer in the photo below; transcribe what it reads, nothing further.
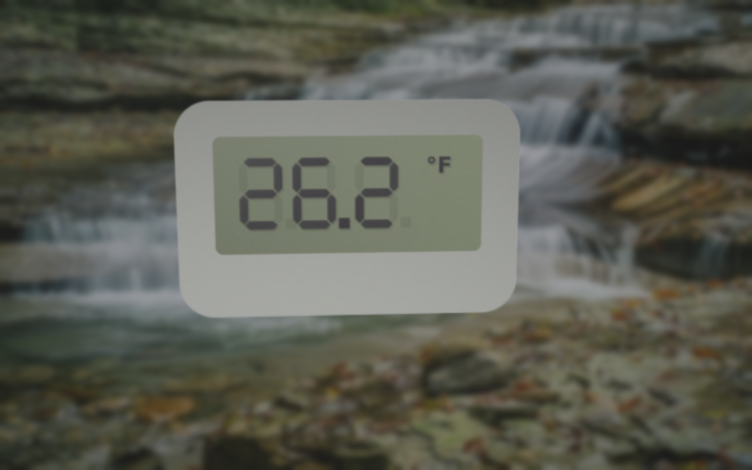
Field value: 26.2 °F
